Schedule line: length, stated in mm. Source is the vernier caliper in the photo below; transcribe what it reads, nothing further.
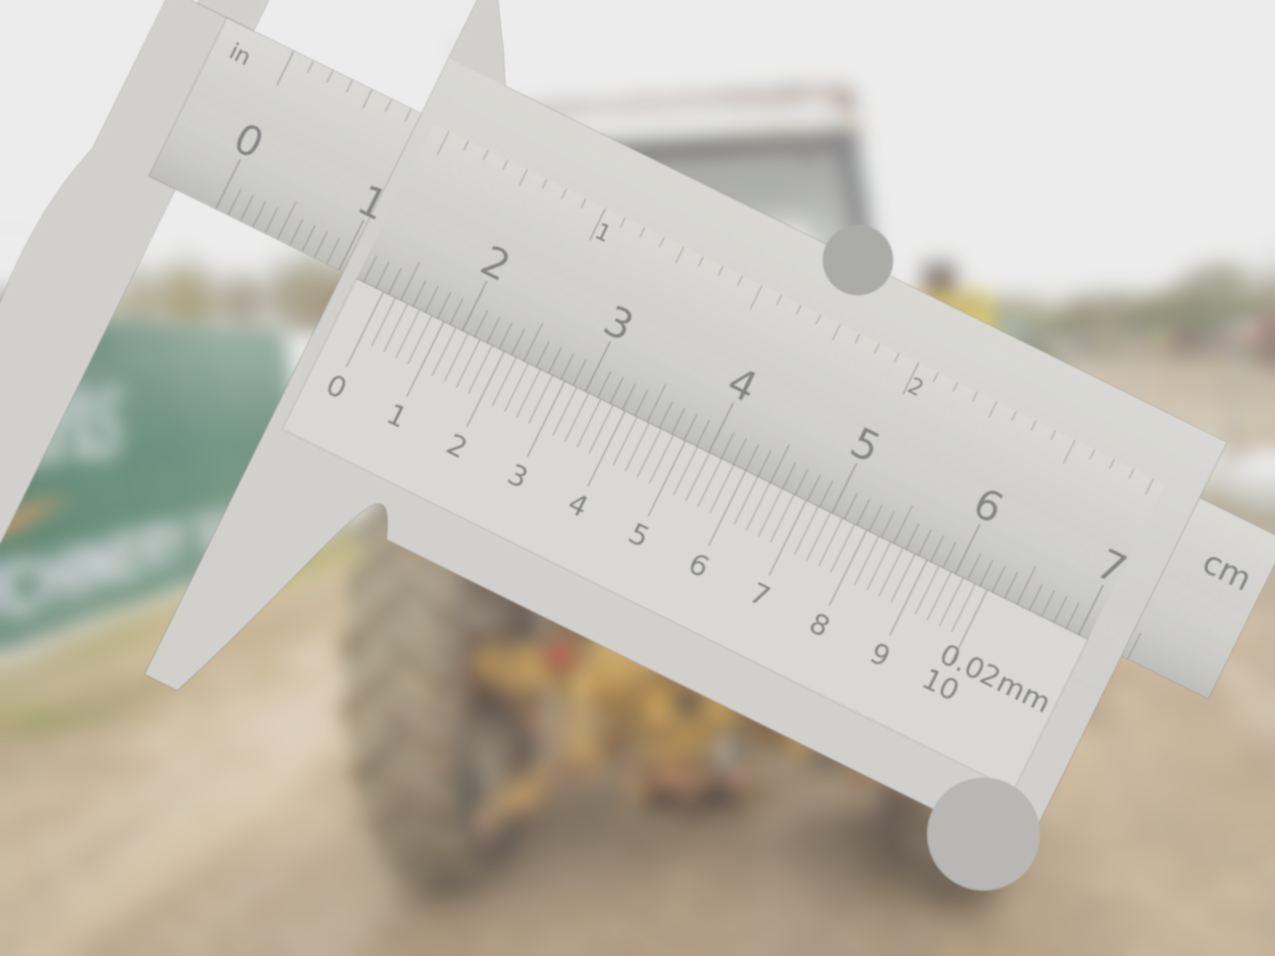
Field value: 13.6 mm
